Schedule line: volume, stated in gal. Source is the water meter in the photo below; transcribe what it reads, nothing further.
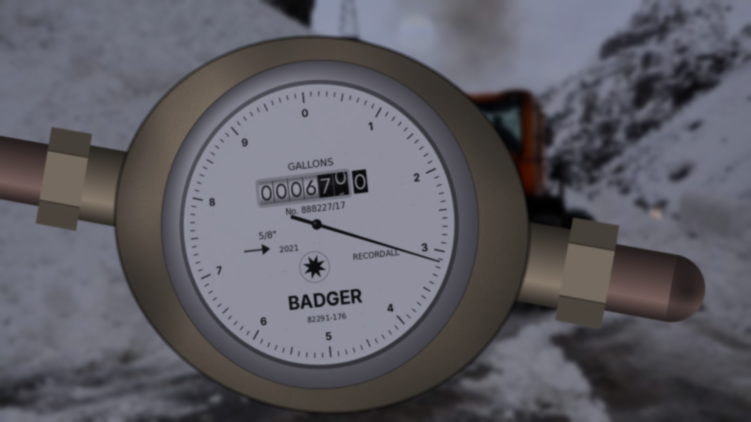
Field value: 6703.1 gal
